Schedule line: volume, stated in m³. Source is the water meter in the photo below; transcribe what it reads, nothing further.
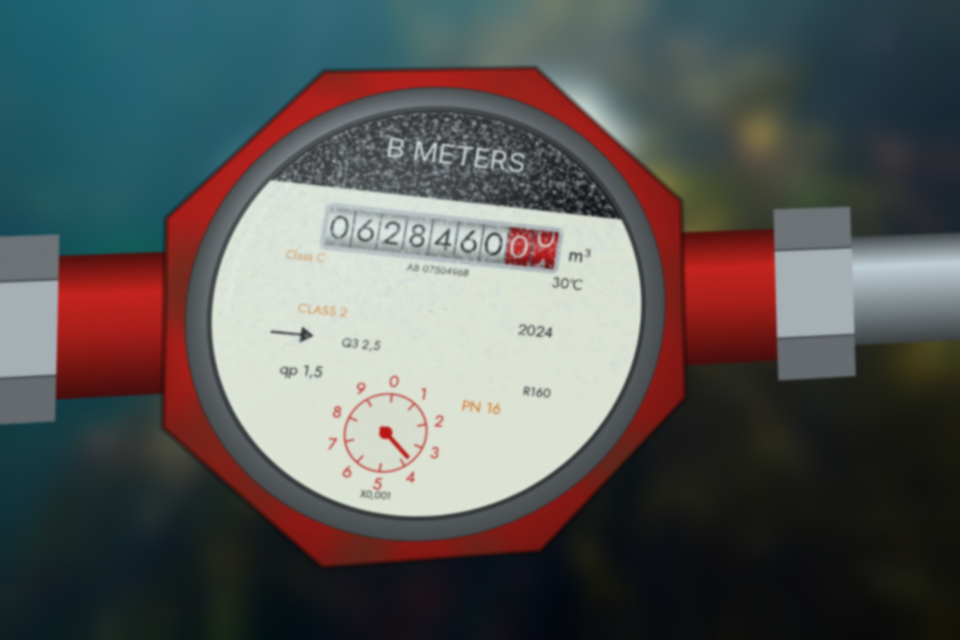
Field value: 628460.003 m³
